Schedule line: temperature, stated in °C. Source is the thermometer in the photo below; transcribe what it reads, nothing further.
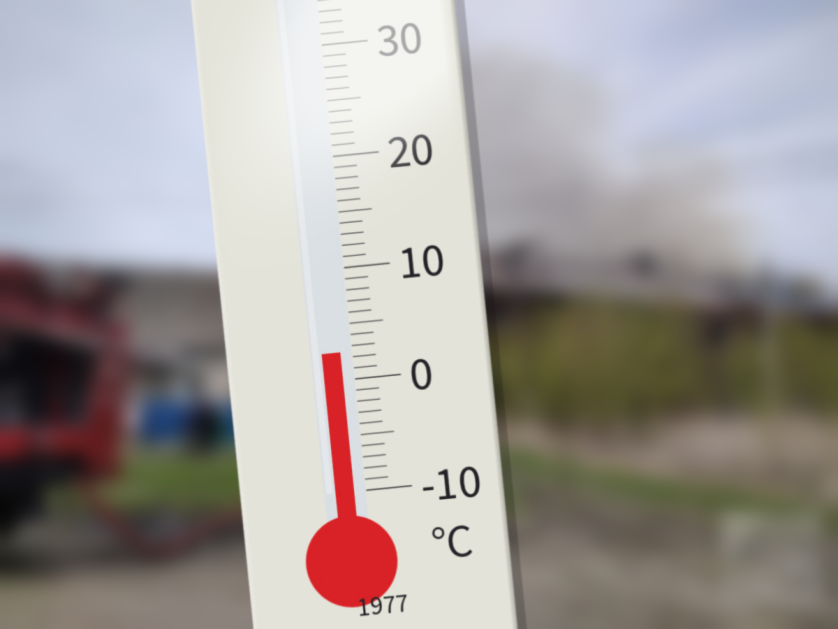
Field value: 2.5 °C
